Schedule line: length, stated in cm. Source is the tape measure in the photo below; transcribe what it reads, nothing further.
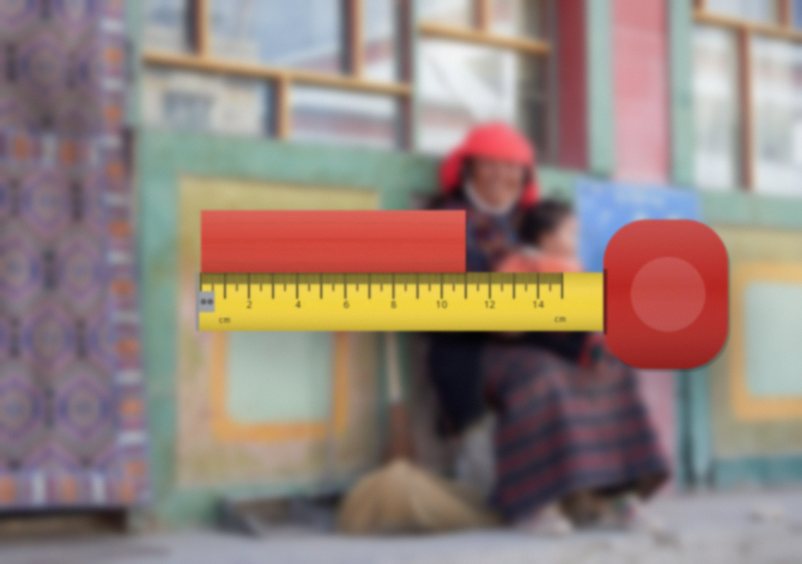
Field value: 11 cm
